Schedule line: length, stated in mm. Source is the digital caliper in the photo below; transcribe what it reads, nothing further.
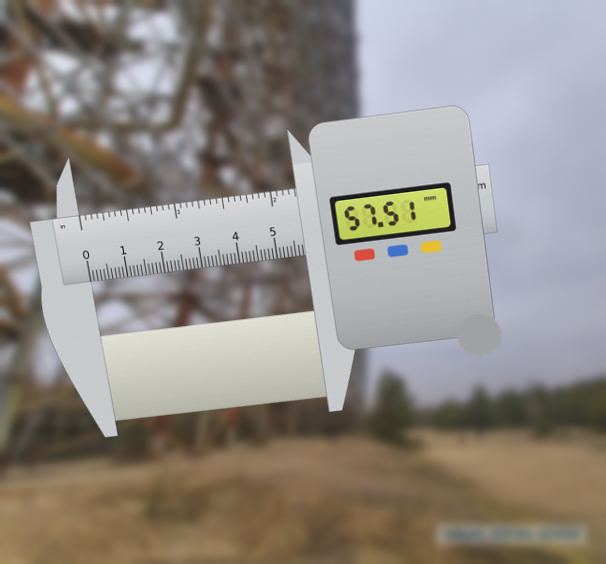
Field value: 57.51 mm
